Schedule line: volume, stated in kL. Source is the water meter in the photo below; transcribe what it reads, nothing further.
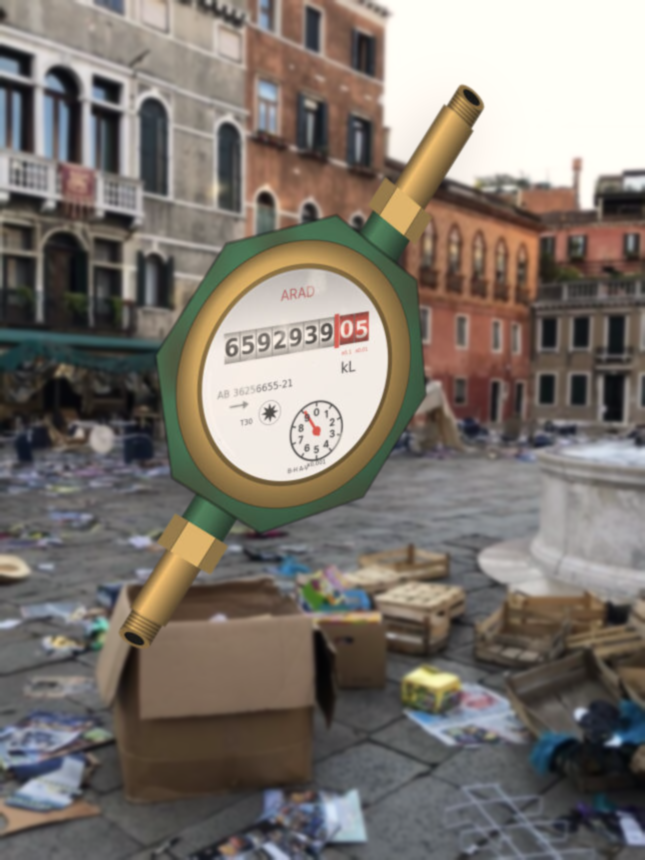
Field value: 6592939.049 kL
